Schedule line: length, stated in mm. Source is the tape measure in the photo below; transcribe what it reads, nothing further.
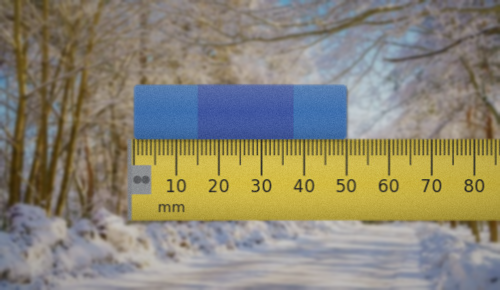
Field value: 50 mm
